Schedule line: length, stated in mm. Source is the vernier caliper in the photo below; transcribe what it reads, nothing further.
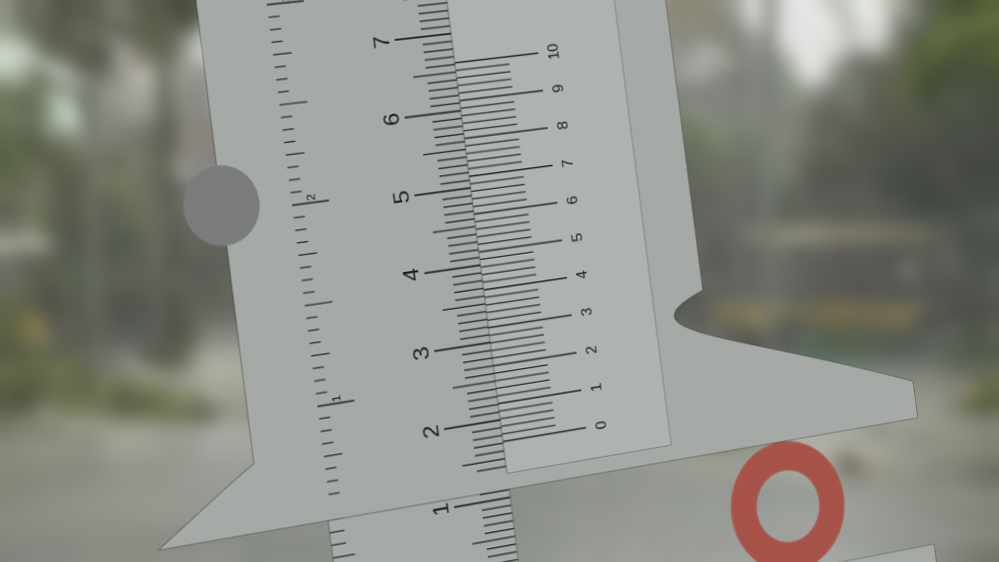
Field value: 17.2 mm
